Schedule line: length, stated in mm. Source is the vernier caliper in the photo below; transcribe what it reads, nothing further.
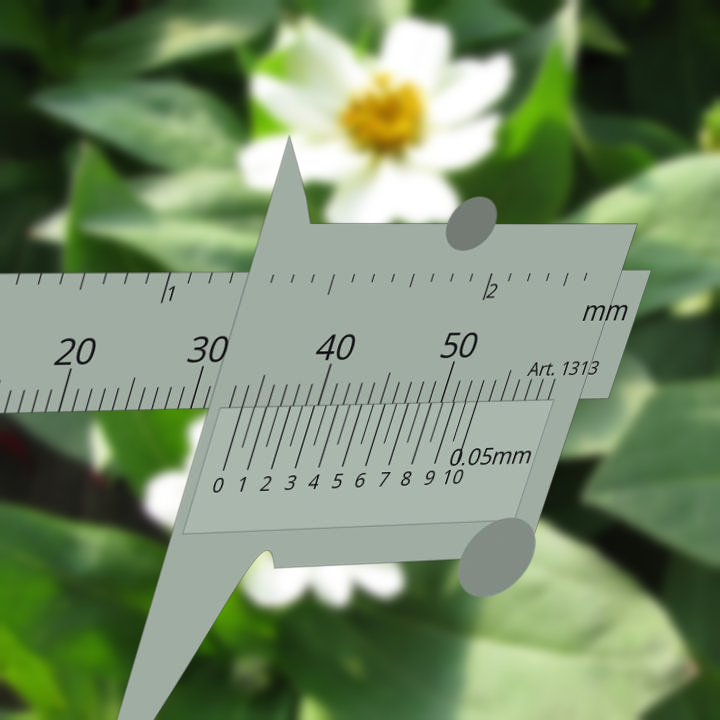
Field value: 34.0 mm
